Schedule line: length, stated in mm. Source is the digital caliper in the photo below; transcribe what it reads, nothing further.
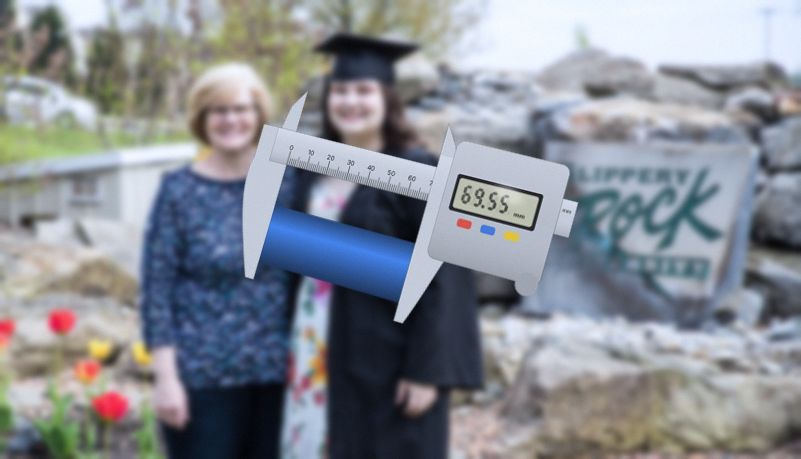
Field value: 69.55 mm
